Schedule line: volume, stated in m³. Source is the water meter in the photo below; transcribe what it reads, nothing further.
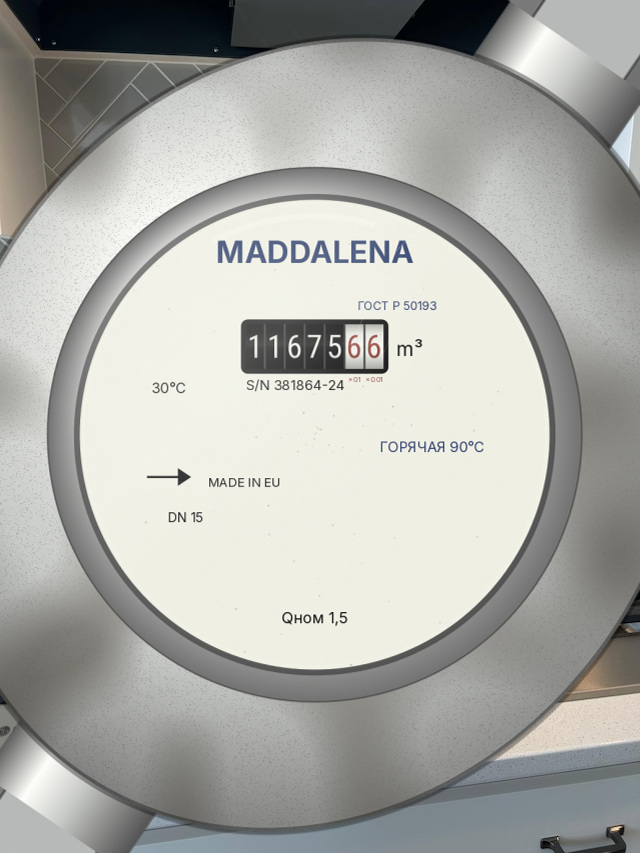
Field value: 11675.66 m³
